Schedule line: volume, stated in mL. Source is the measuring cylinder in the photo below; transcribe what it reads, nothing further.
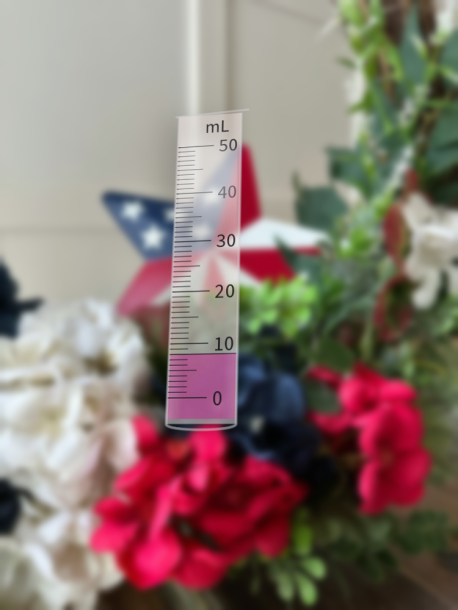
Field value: 8 mL
